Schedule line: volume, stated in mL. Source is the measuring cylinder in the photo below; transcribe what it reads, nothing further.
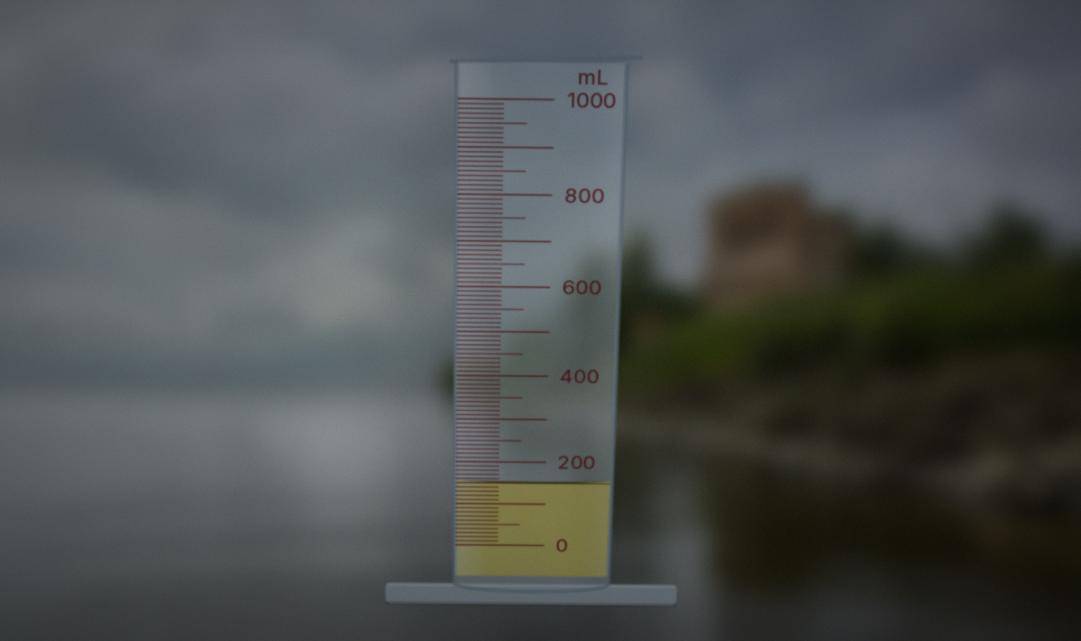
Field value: 150 mL
